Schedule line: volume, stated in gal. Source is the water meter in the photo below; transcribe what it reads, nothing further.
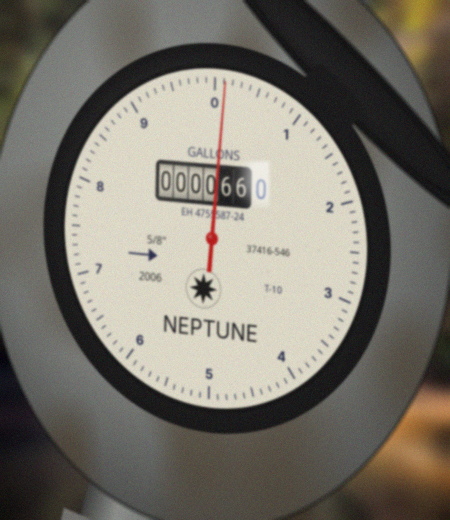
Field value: 660.1 gal
